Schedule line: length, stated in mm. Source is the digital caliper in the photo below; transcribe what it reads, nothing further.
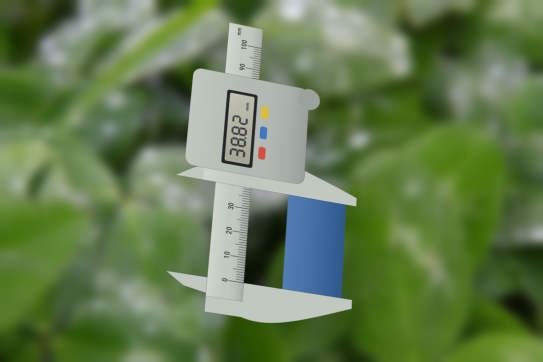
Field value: 38.82 mm
